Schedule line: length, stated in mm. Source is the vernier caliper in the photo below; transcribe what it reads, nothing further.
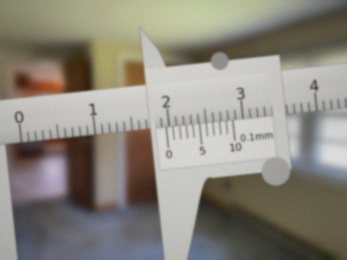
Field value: 19.6 mm
